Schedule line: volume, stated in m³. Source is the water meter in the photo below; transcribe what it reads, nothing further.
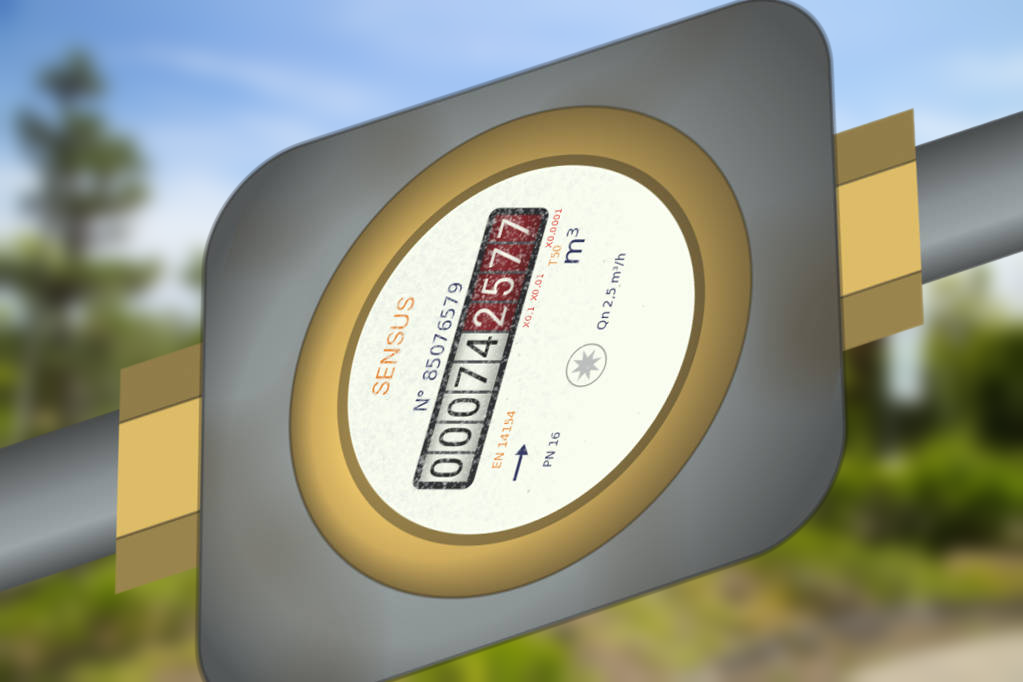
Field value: 74.2577 m³
